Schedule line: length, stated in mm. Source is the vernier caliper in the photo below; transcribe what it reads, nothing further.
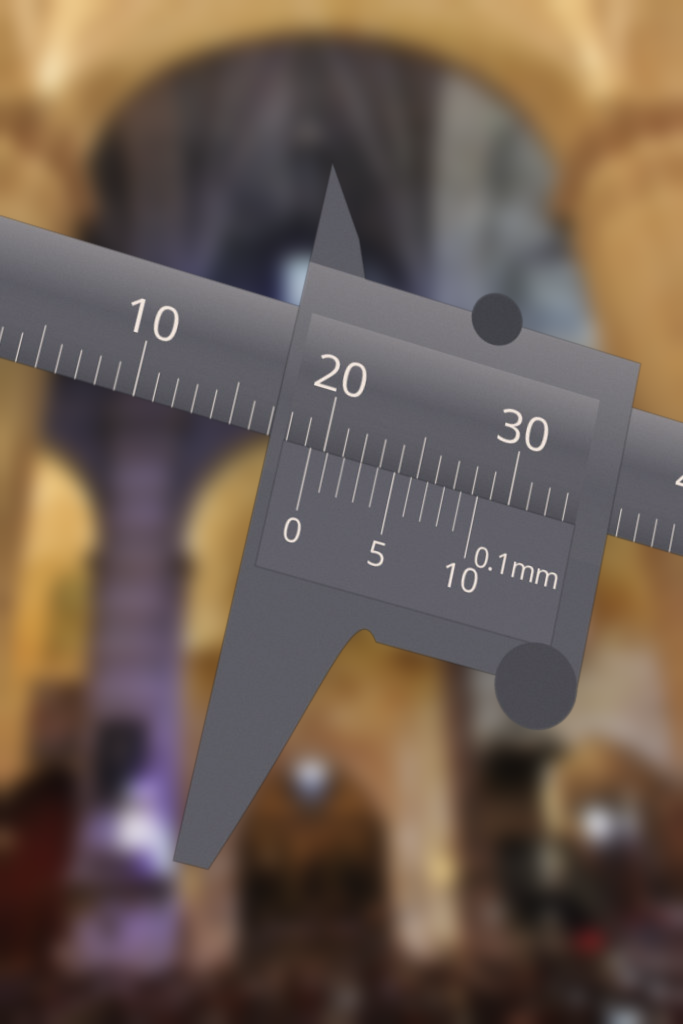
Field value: 19.3 mm
